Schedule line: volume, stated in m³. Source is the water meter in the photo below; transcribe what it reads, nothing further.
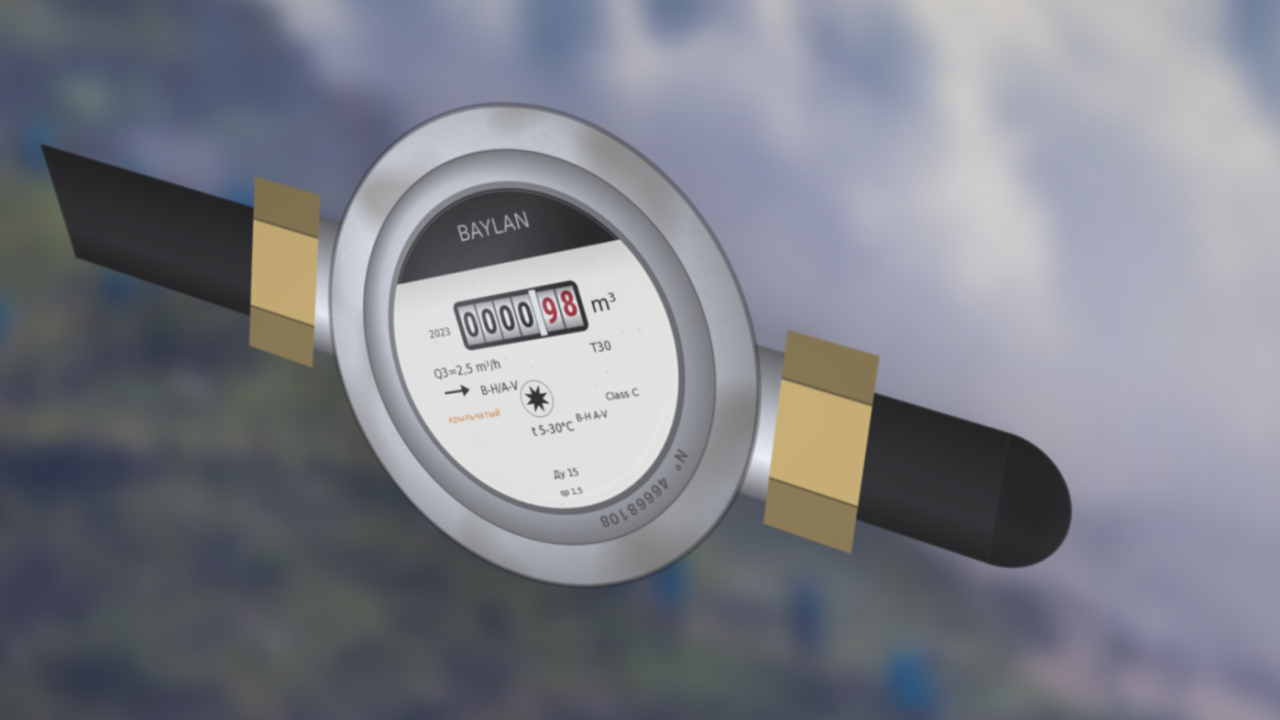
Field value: 0.98 m³
